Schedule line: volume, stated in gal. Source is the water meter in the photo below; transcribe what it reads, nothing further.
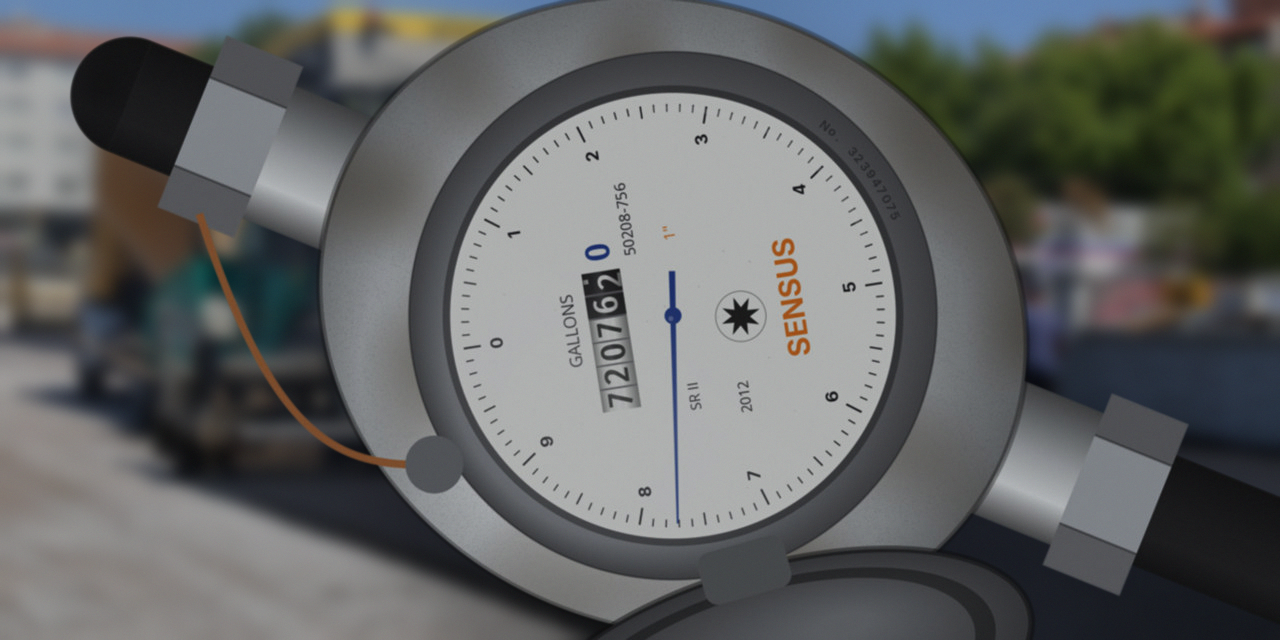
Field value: 7207617.7 gal
